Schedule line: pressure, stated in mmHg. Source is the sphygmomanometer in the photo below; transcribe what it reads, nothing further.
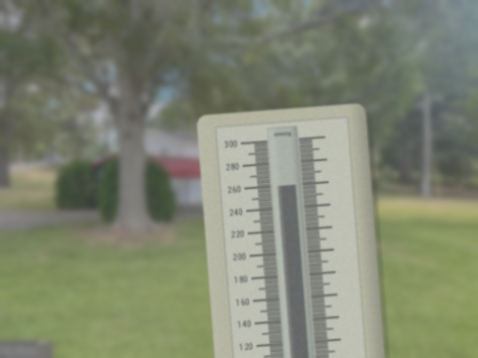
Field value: 260 mmHg
